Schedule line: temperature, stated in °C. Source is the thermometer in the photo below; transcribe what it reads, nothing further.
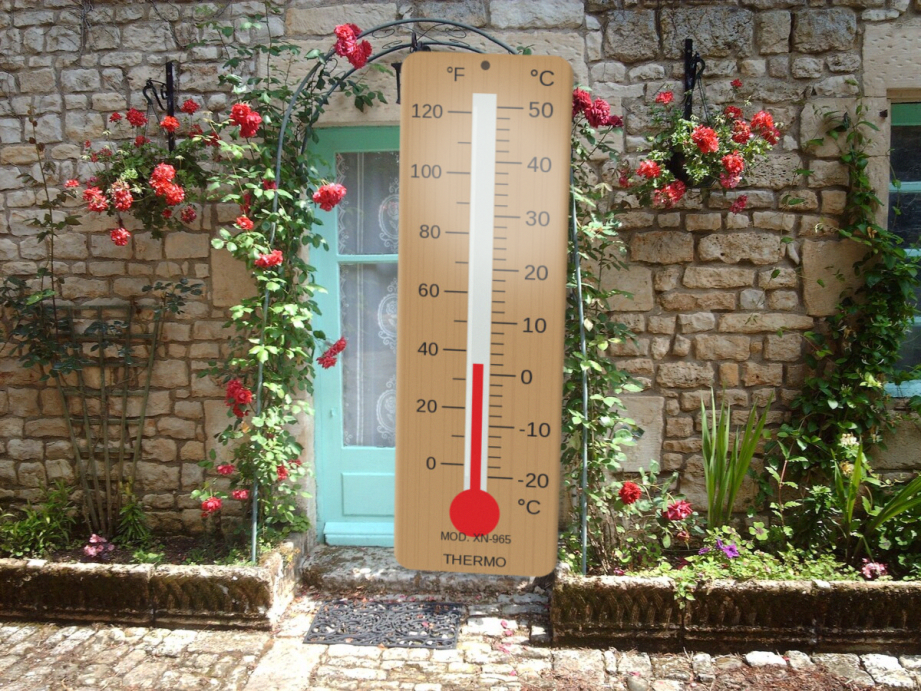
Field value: 2 °C
